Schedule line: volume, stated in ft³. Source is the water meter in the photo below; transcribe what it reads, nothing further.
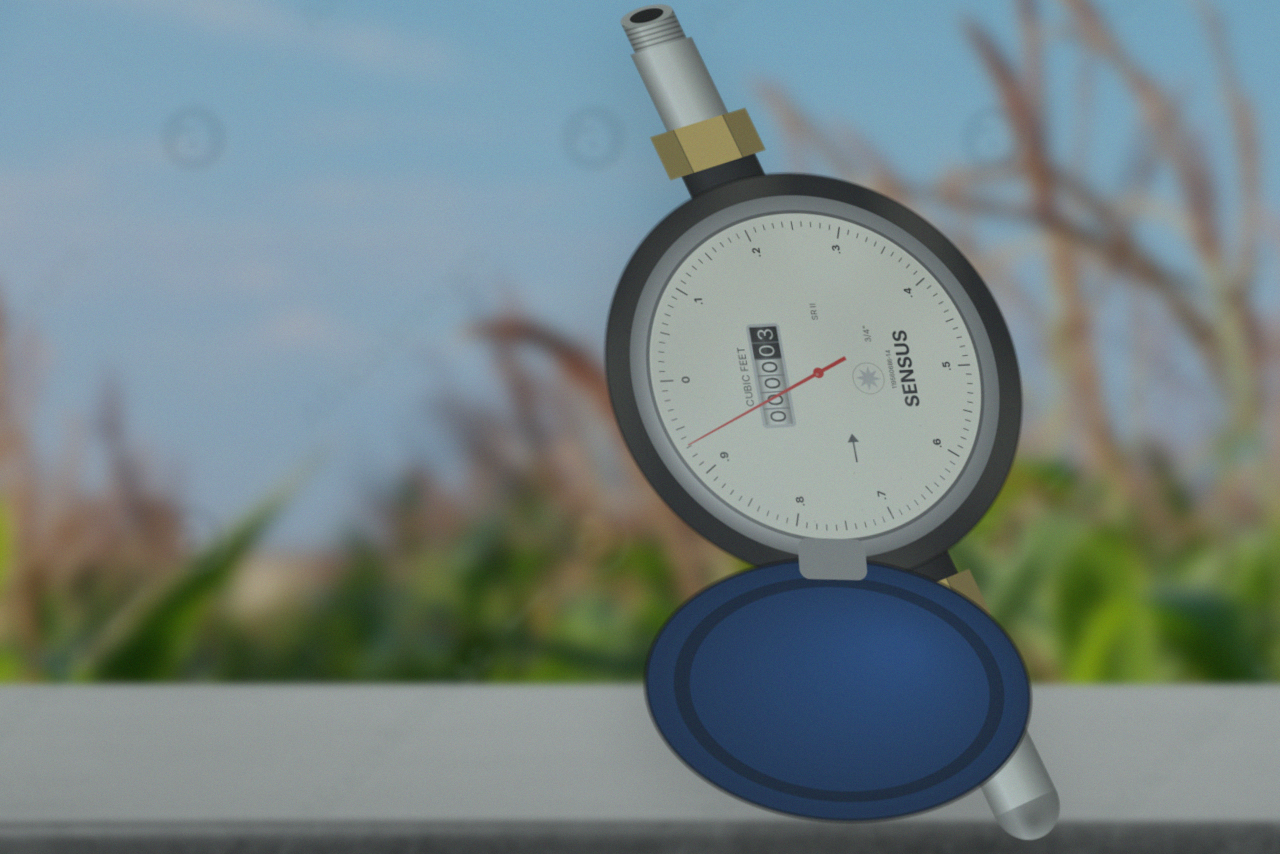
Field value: 2.93 ft³
